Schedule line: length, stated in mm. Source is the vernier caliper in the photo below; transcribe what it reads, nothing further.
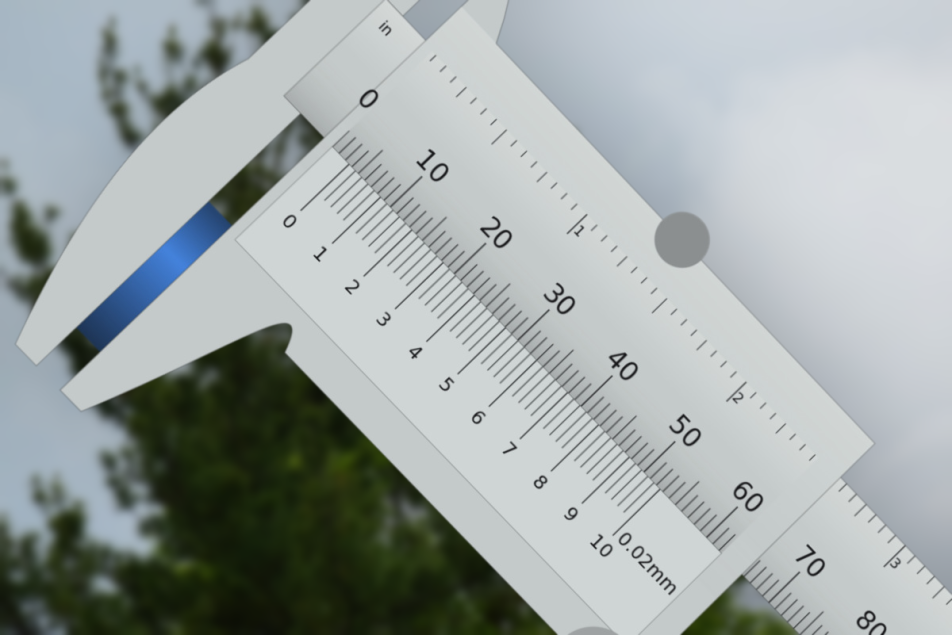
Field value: 3.6 mm
